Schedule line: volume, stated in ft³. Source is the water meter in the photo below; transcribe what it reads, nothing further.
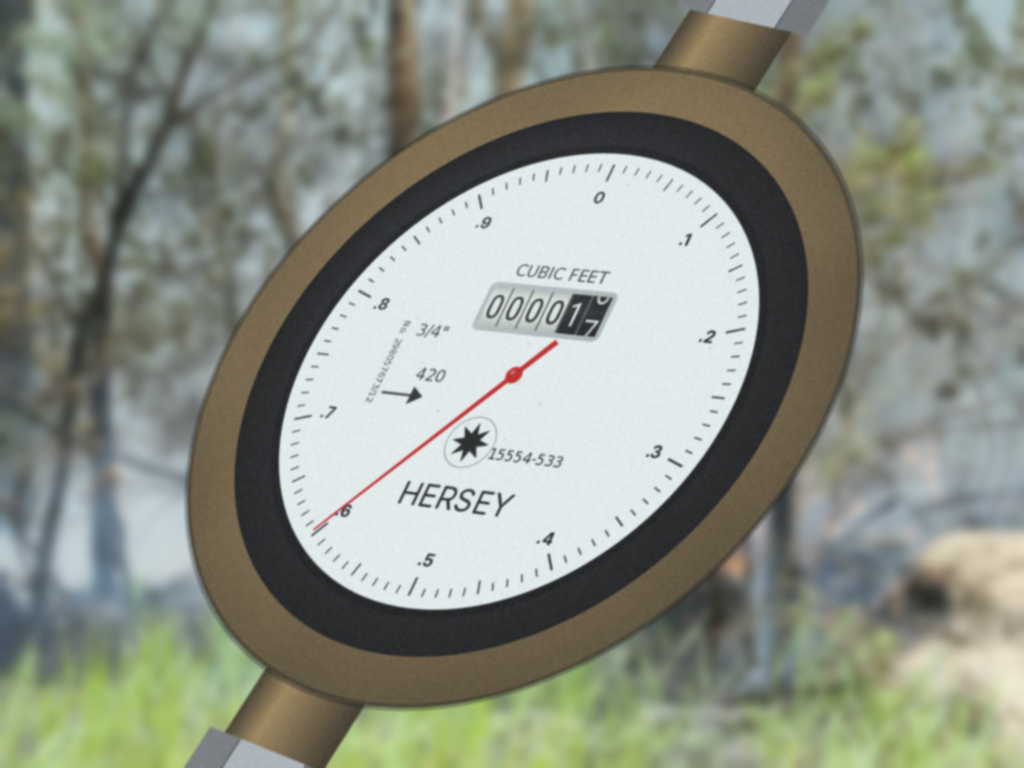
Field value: 16.60 ft³
